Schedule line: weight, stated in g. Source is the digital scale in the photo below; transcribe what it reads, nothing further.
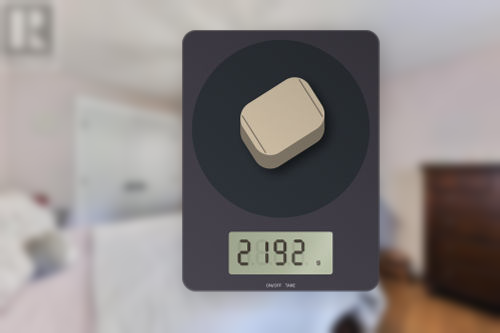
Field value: 2192 g
